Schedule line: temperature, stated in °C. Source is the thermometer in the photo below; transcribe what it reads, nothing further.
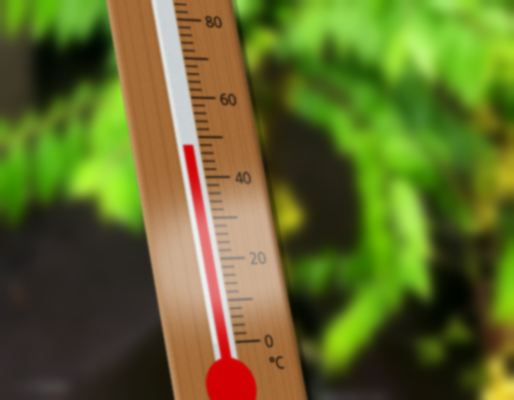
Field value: 48 °C
